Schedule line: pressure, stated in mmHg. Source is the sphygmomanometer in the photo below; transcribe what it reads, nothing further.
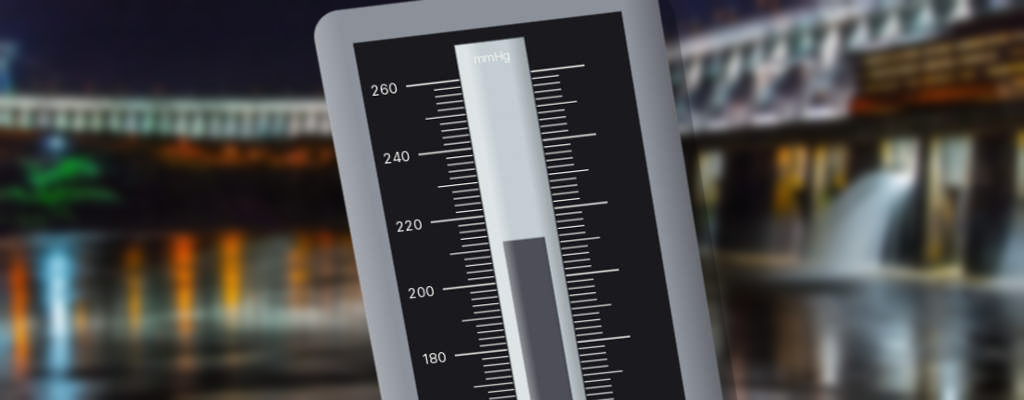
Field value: 212 mmHg
